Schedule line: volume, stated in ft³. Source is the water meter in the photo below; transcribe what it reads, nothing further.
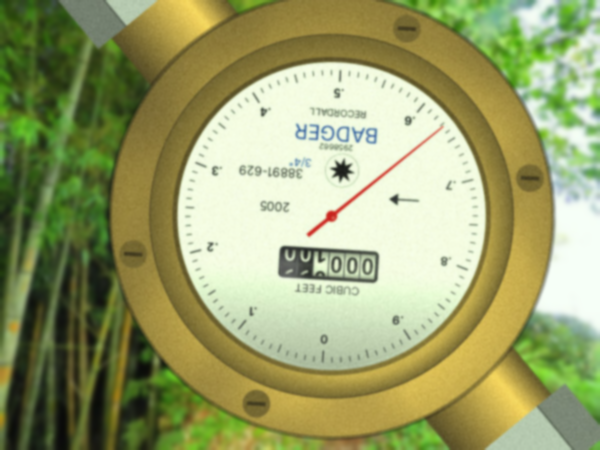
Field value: 99.63 ft³
